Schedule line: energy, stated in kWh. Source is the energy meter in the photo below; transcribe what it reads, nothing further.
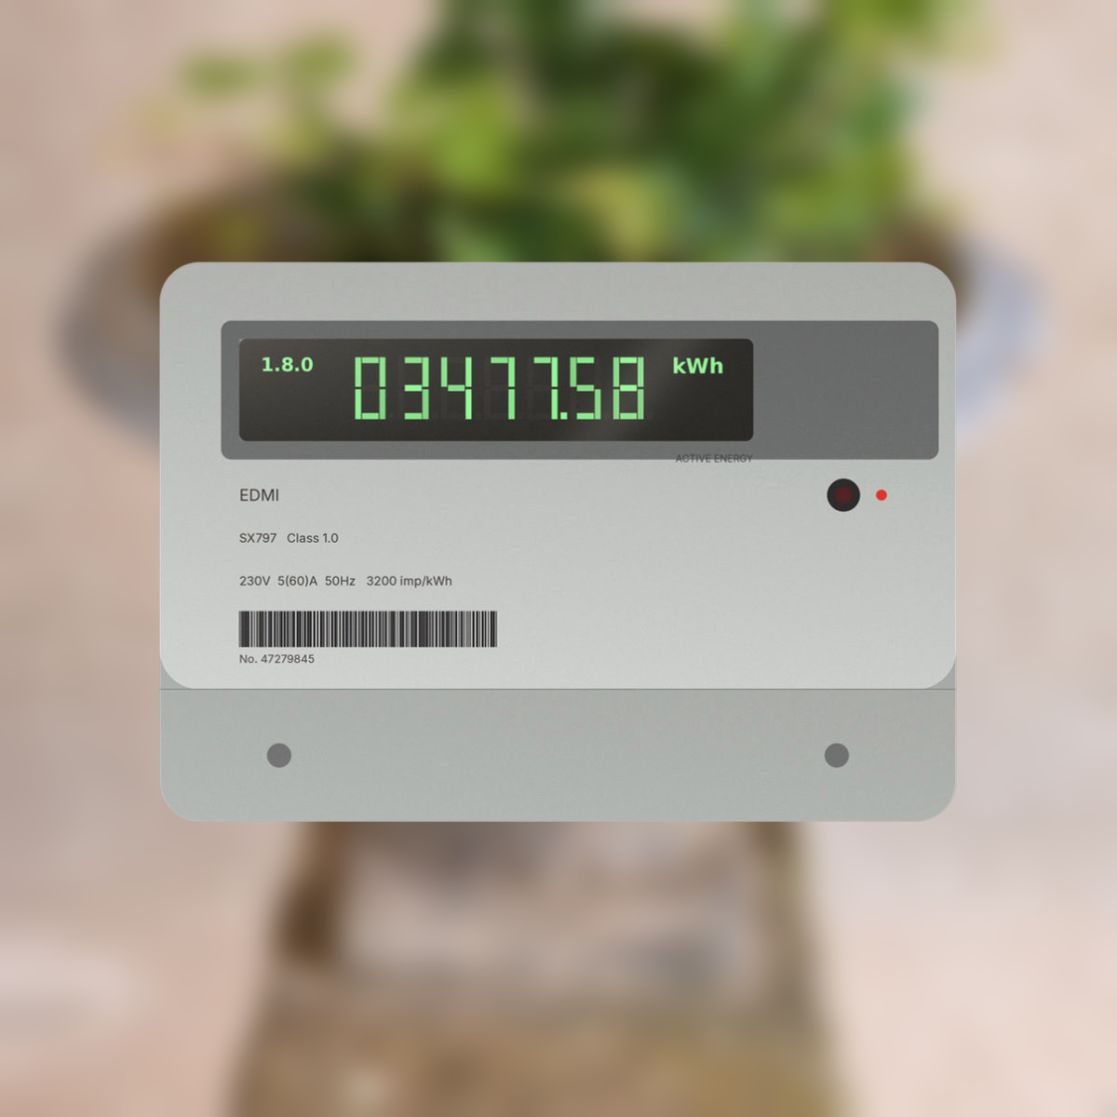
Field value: 3477.58 kWh
